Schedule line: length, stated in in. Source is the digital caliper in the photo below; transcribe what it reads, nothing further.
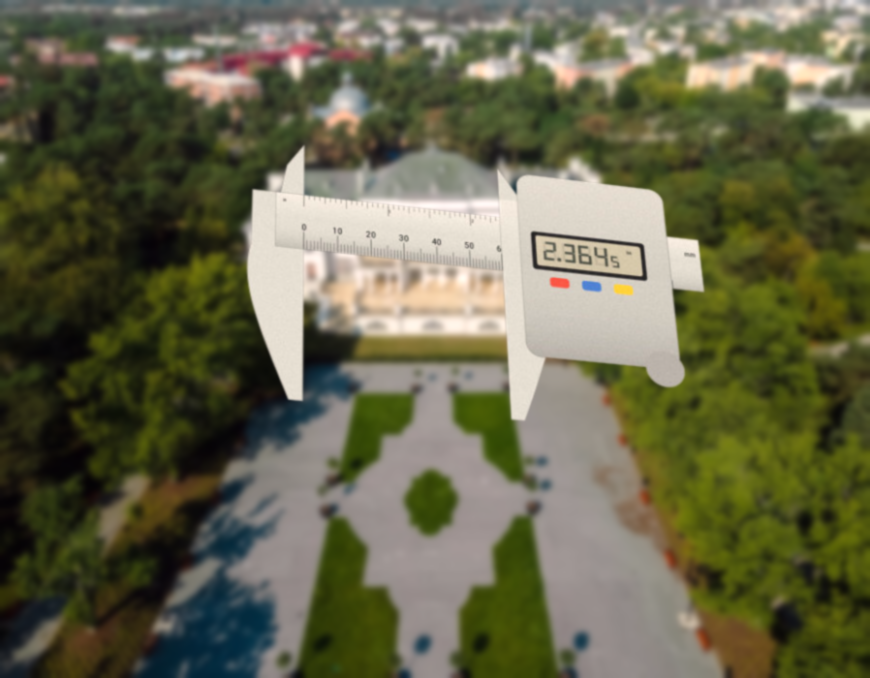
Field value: 2.3645 in
